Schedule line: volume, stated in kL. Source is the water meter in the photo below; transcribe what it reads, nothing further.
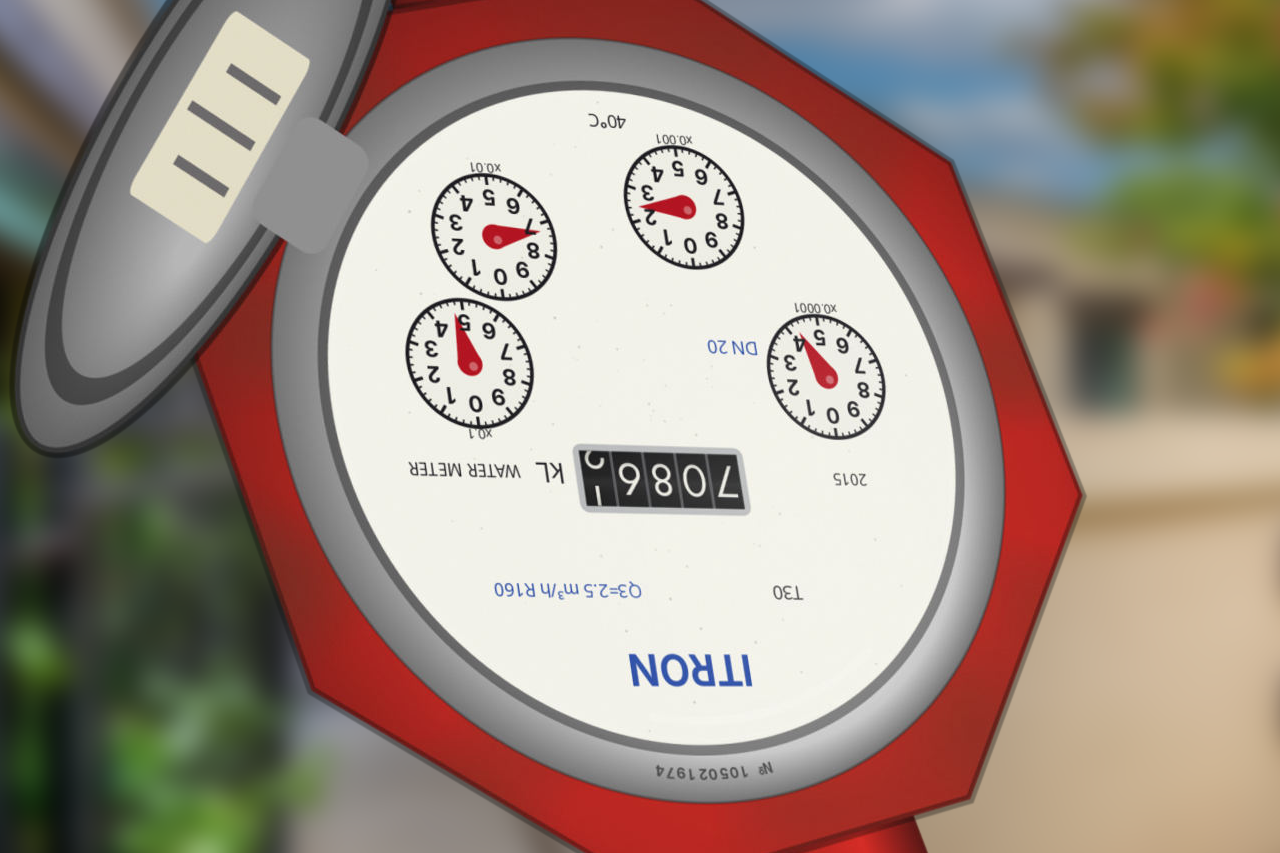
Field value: 70861.4724 kL
